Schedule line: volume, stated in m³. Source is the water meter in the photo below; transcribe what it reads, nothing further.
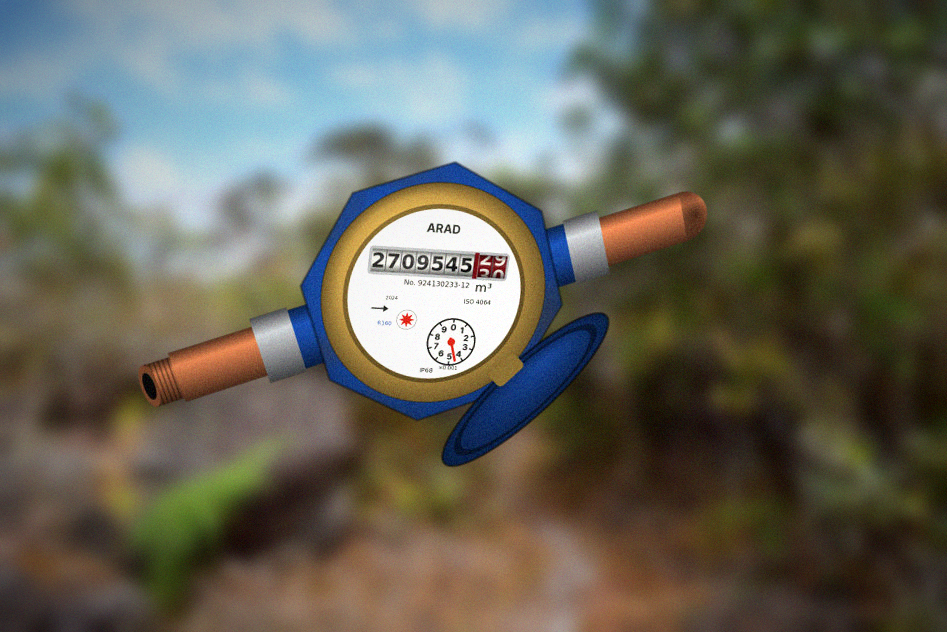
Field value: 2709545.294 m³
